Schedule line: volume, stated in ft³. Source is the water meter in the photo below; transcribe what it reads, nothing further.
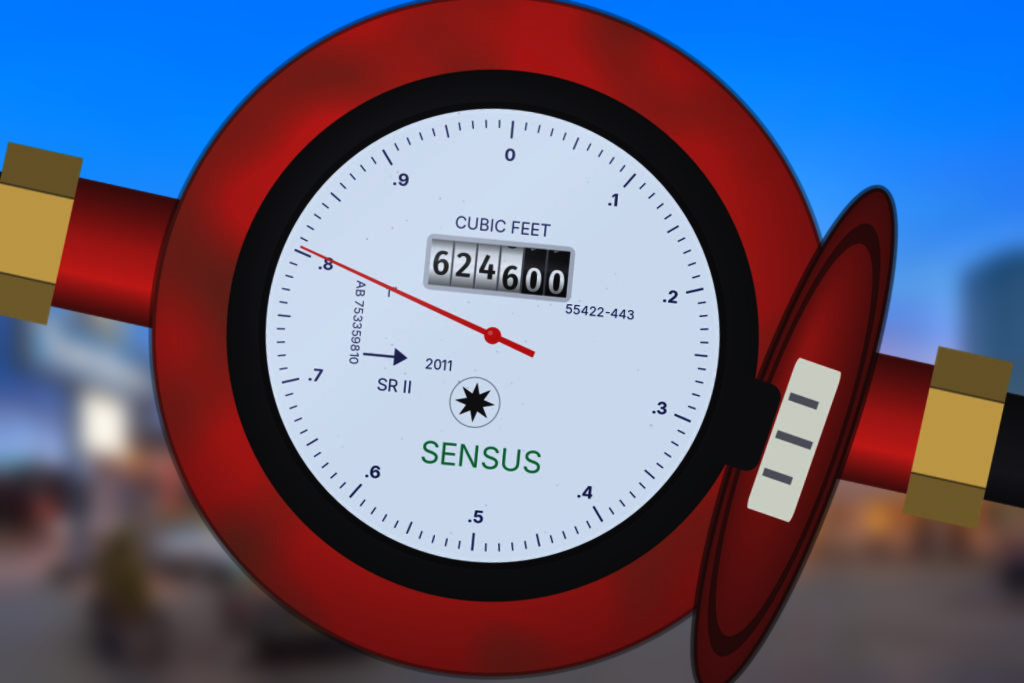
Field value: 624599.80 ft³
